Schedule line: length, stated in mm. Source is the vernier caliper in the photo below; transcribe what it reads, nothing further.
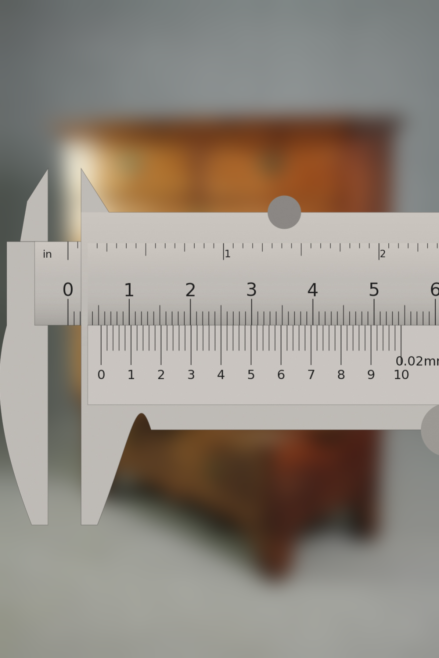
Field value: 5.4 mm
